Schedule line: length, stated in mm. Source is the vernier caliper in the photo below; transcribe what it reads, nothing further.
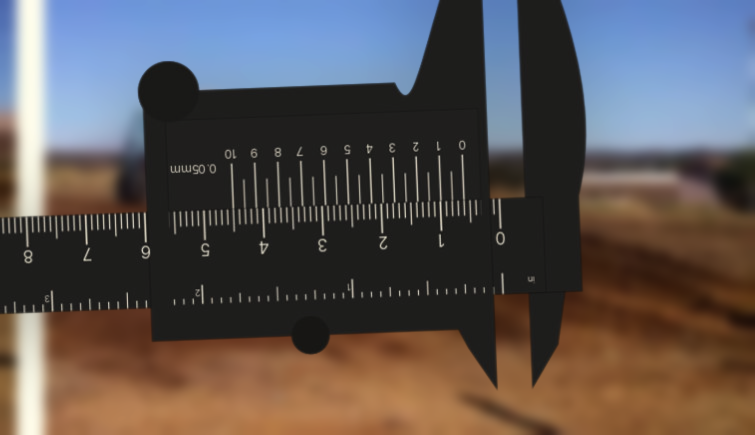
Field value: 6.0 mm
